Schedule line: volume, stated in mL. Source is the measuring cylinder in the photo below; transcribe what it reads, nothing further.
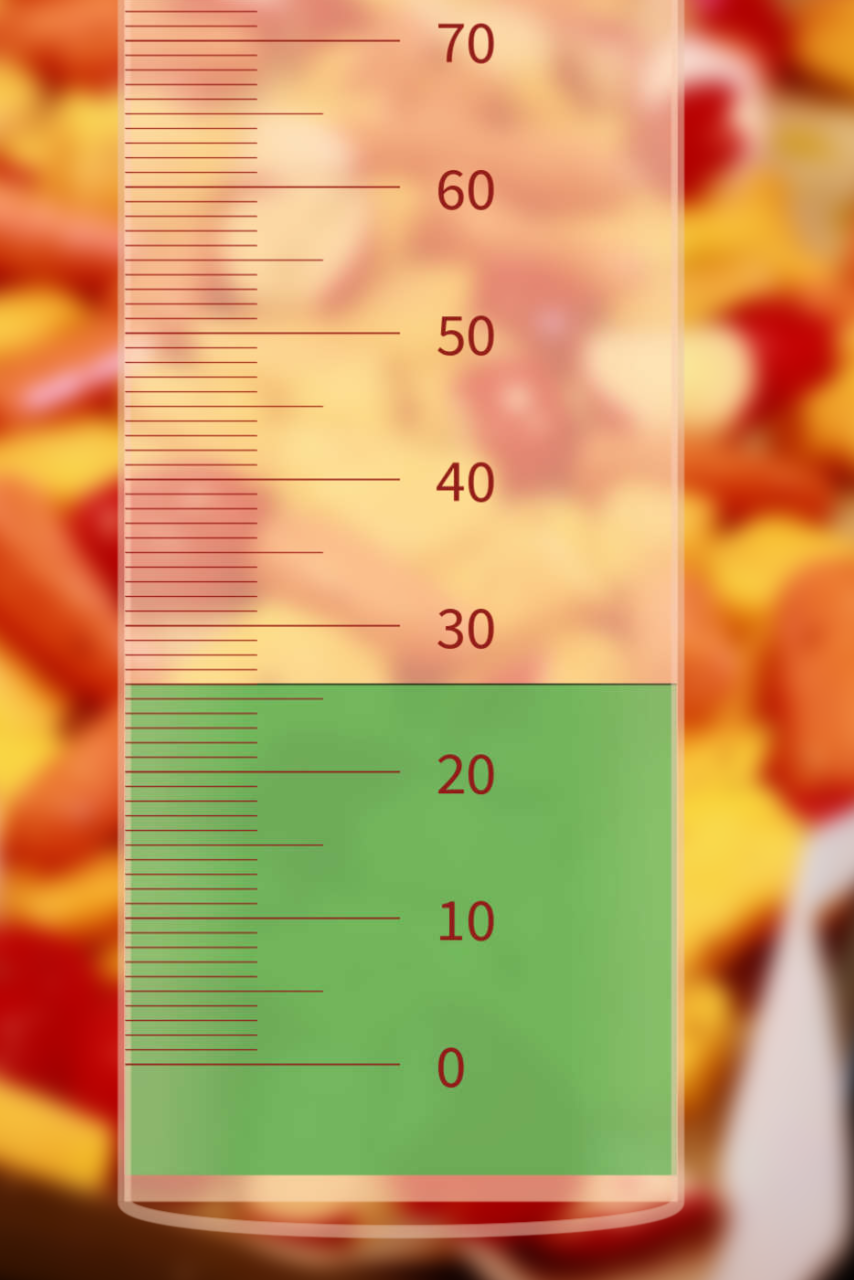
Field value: 26 mL
